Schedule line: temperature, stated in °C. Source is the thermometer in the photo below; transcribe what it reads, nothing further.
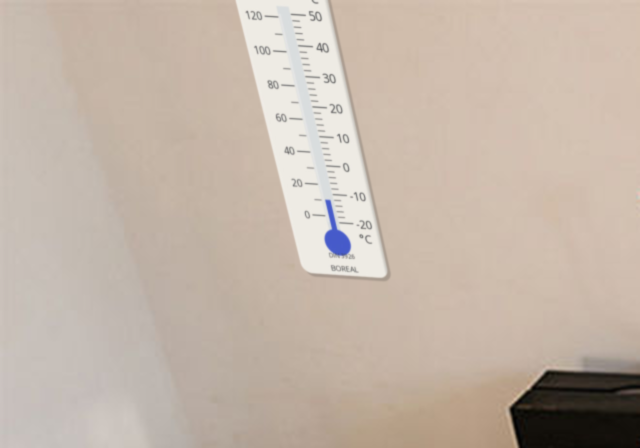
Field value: -12 °C
